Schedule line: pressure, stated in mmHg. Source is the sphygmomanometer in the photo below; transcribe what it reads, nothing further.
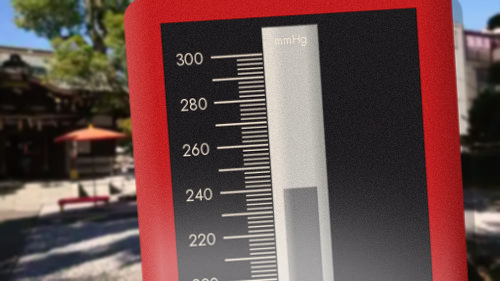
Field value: 240 mmHg
